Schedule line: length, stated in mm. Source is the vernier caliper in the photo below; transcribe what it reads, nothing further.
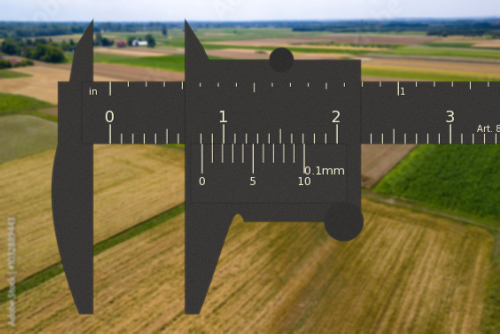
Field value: 8.1 mm
